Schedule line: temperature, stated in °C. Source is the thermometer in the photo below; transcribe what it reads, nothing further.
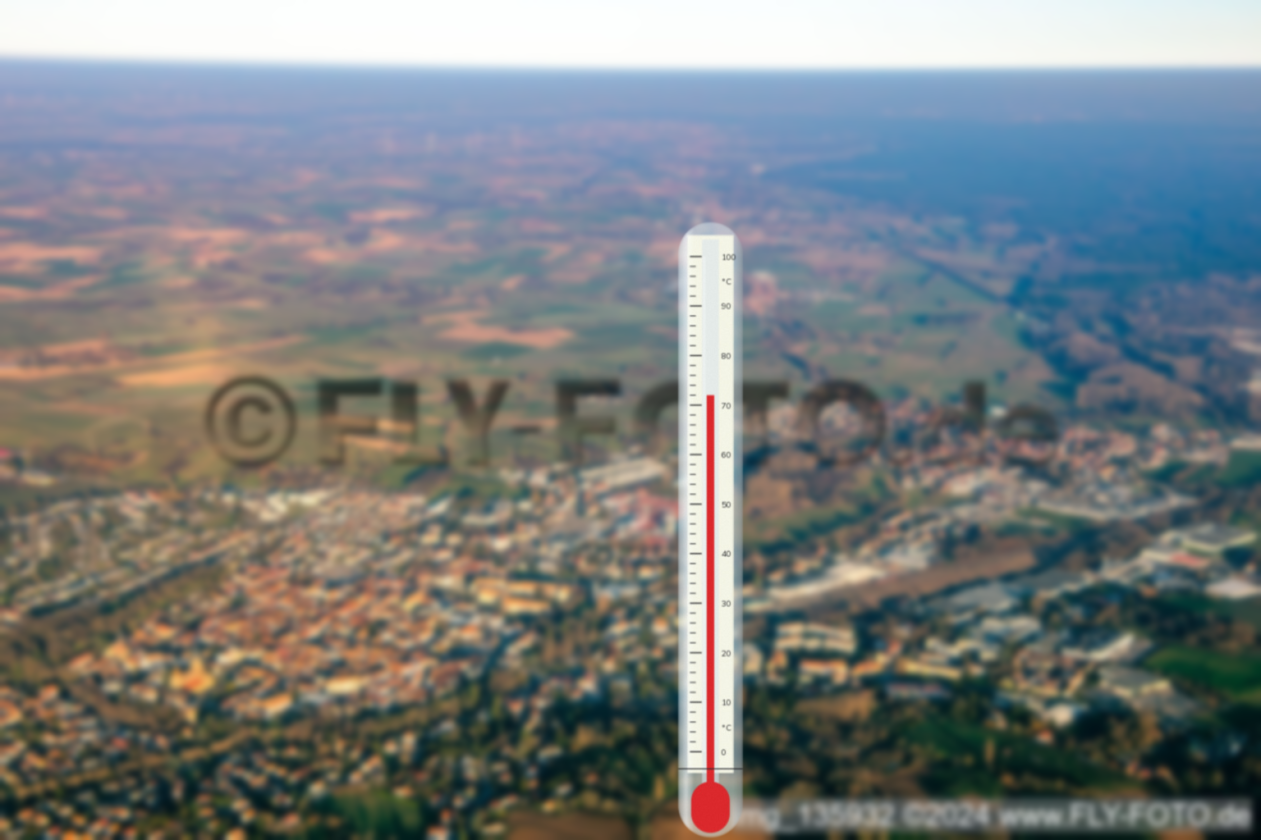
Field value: 72 °C
